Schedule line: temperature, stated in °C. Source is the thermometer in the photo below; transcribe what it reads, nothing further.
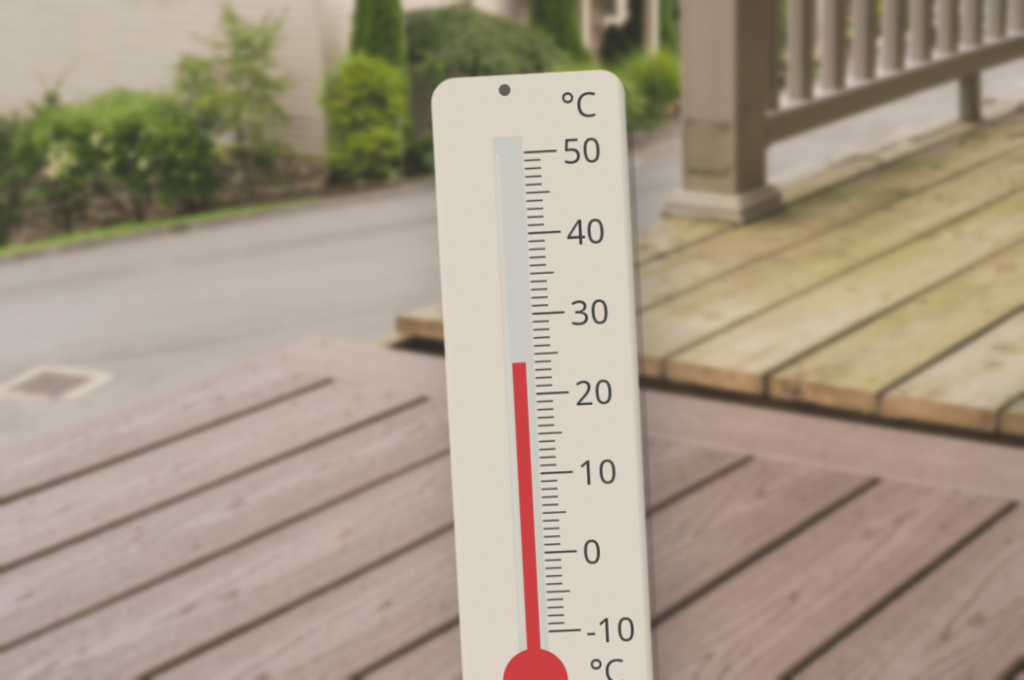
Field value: 24 °C
